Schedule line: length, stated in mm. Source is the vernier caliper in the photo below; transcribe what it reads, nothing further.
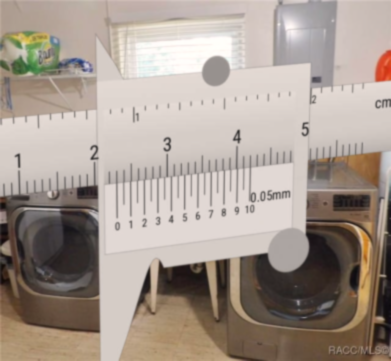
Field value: 23.0 mm
